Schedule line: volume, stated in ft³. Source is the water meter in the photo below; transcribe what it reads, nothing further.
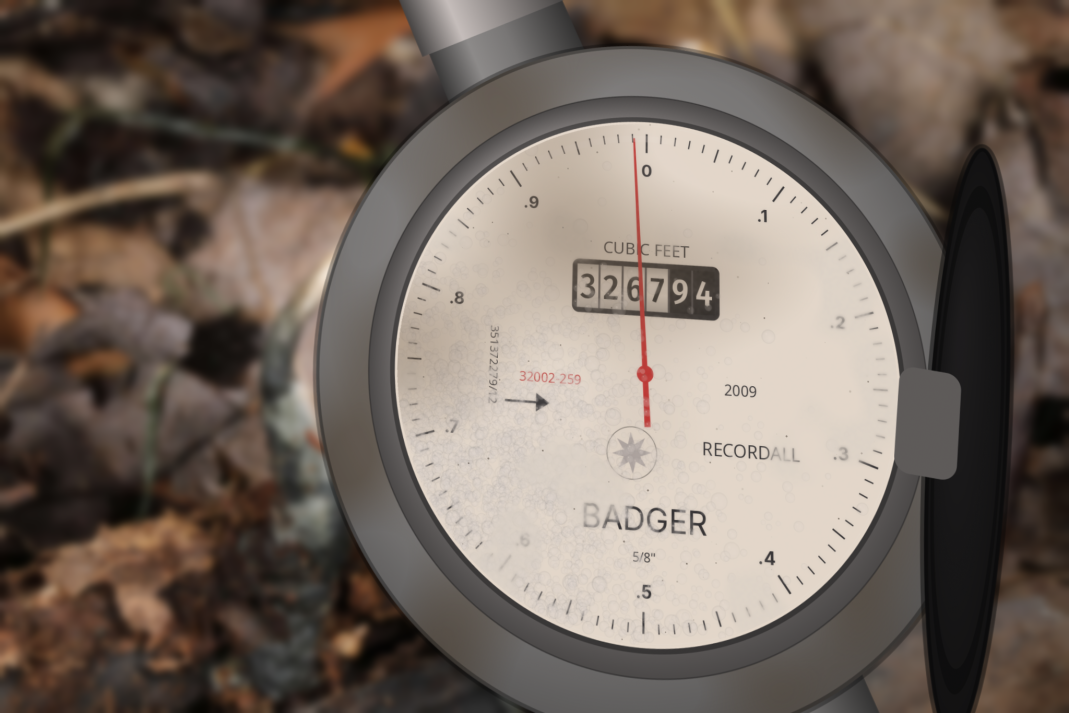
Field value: 326793.99 ft³
